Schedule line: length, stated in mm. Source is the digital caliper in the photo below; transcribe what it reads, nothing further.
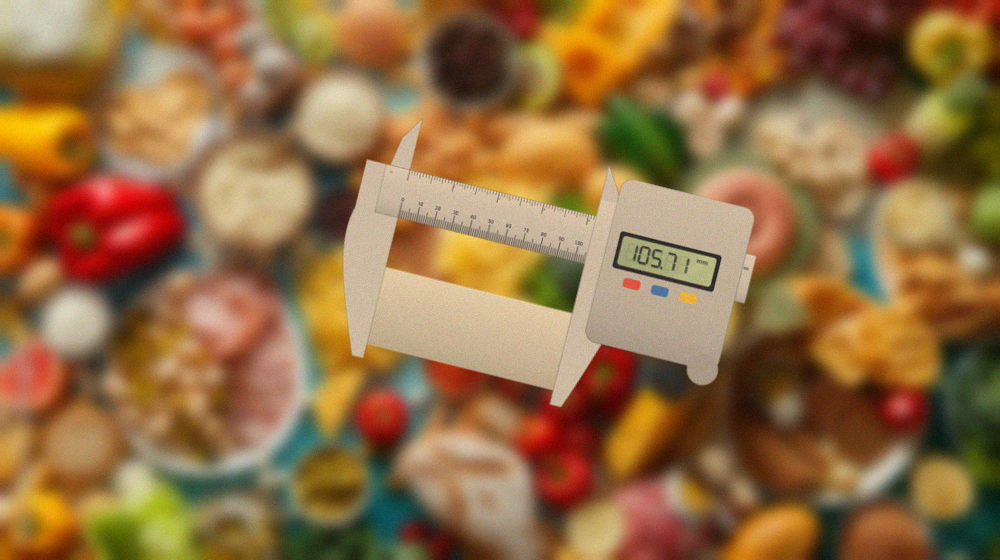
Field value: 105.71 mm
